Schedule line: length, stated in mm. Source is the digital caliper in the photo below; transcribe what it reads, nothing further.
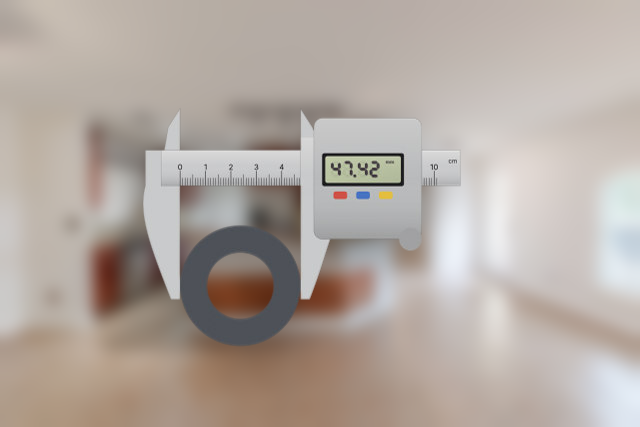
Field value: 47.42 mm
